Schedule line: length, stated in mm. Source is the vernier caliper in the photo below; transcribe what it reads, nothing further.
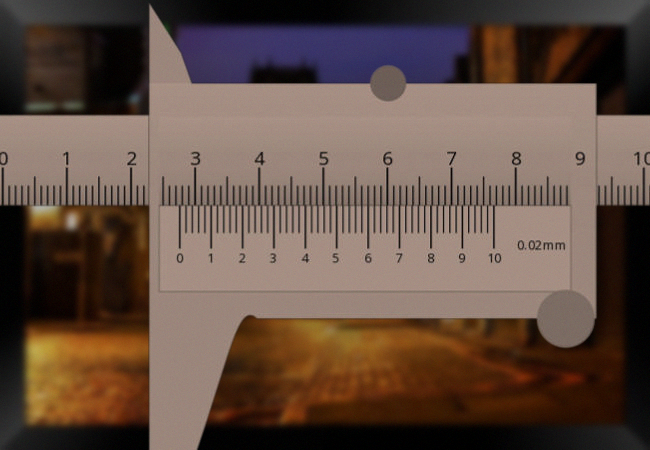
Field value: 27.6 mm
